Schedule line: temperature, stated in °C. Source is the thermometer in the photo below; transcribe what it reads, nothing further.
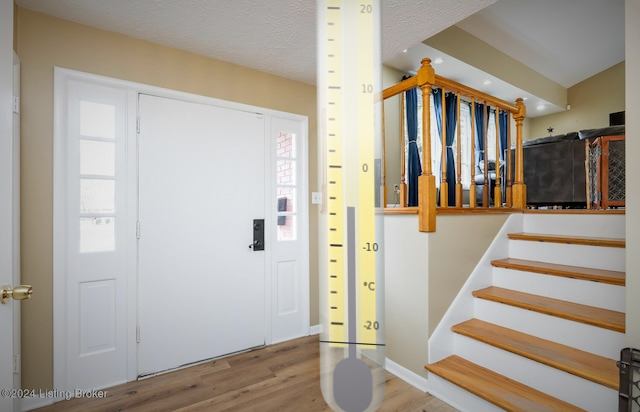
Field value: -5 °C
